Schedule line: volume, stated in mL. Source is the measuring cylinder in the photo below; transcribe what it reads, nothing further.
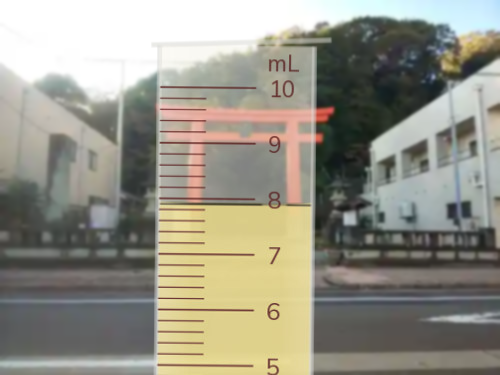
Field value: 7.9 mL
